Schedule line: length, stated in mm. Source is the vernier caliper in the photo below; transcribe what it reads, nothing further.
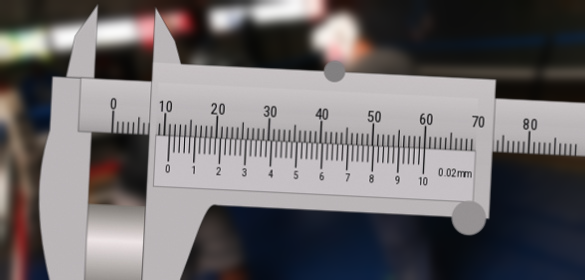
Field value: 11.0 mm
